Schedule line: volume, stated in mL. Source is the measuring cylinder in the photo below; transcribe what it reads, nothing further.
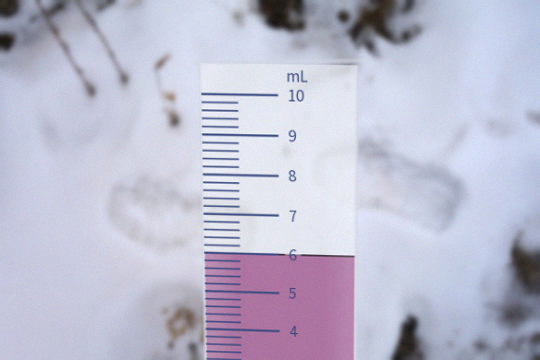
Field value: 6 mL
